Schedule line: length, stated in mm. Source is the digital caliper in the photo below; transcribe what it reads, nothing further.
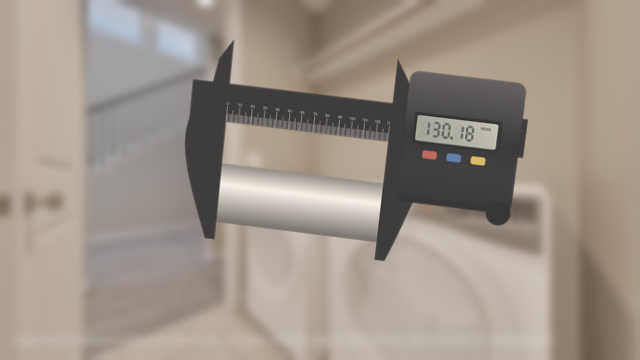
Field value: 130.18 mm
